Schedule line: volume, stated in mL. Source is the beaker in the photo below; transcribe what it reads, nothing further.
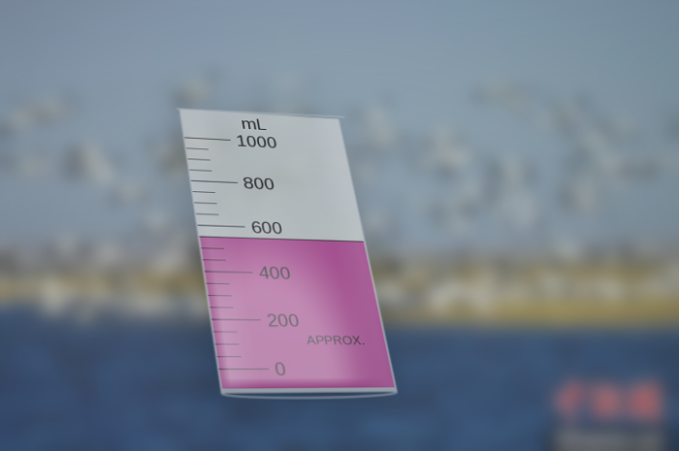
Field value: 550 mL
